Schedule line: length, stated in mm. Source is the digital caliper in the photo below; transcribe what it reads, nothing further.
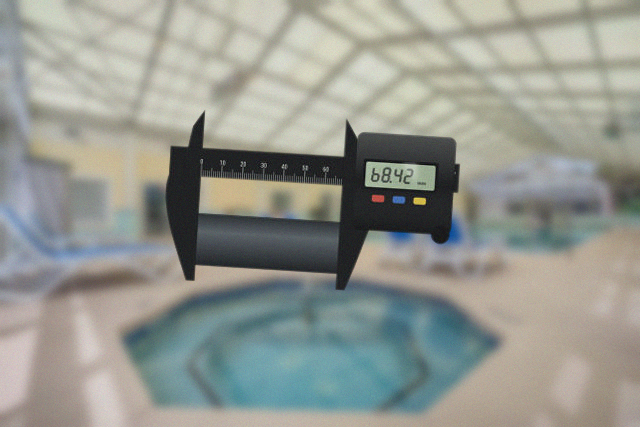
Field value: 68.42 mm
